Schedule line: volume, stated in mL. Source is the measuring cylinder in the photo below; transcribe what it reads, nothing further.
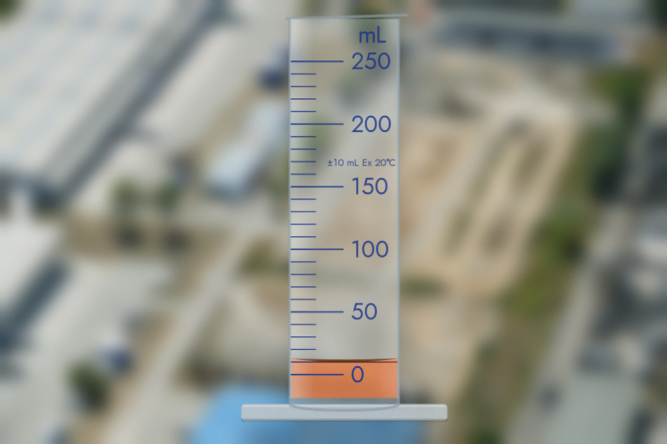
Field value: 10 mL
